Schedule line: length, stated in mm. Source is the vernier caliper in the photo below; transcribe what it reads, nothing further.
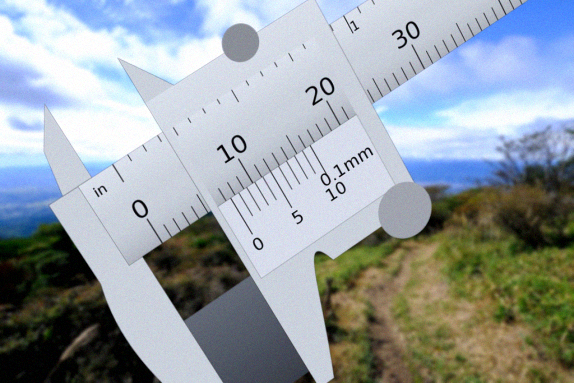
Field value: 7.5 mm
